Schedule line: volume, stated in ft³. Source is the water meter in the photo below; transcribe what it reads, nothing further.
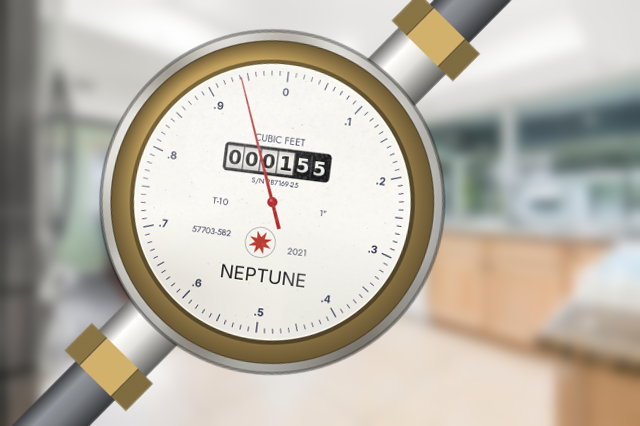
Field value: 154.94 ft³
